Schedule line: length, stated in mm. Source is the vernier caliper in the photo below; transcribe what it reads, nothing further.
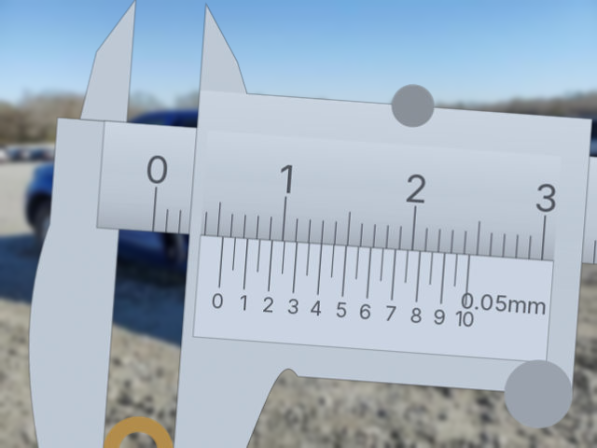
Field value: 5.4 mm
